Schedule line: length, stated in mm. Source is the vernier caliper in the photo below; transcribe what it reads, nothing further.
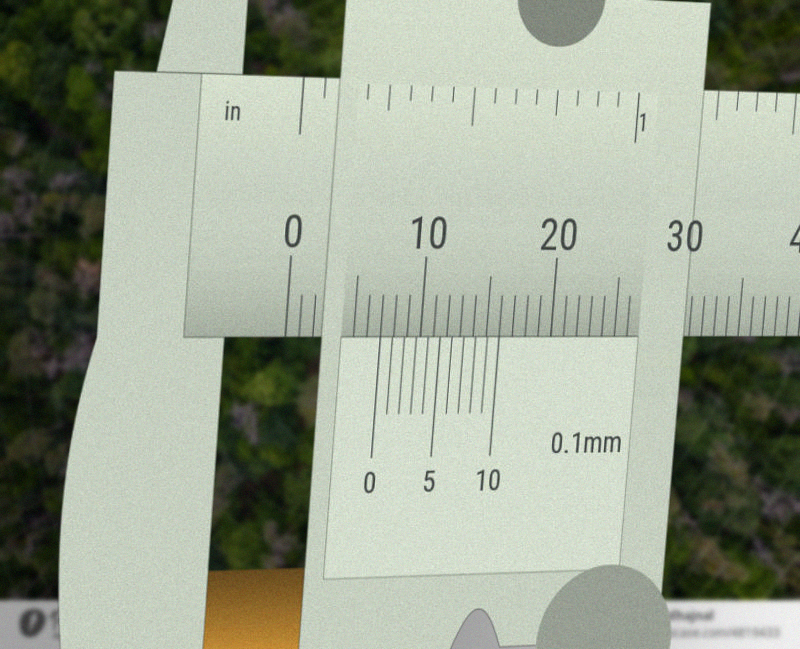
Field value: 7.0 mm
